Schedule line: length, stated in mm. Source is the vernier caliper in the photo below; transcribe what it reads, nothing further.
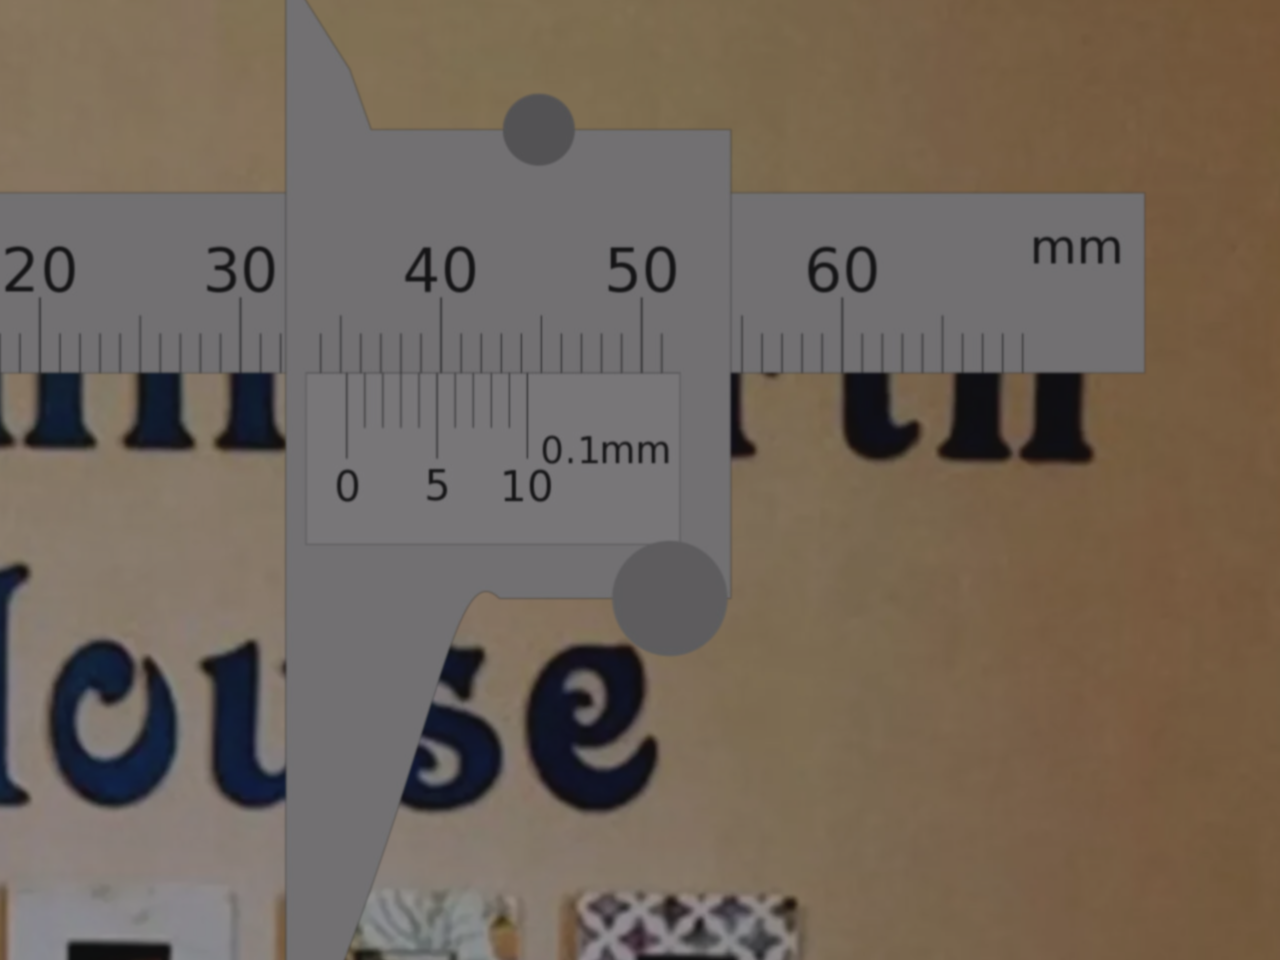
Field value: 35.3 mm
